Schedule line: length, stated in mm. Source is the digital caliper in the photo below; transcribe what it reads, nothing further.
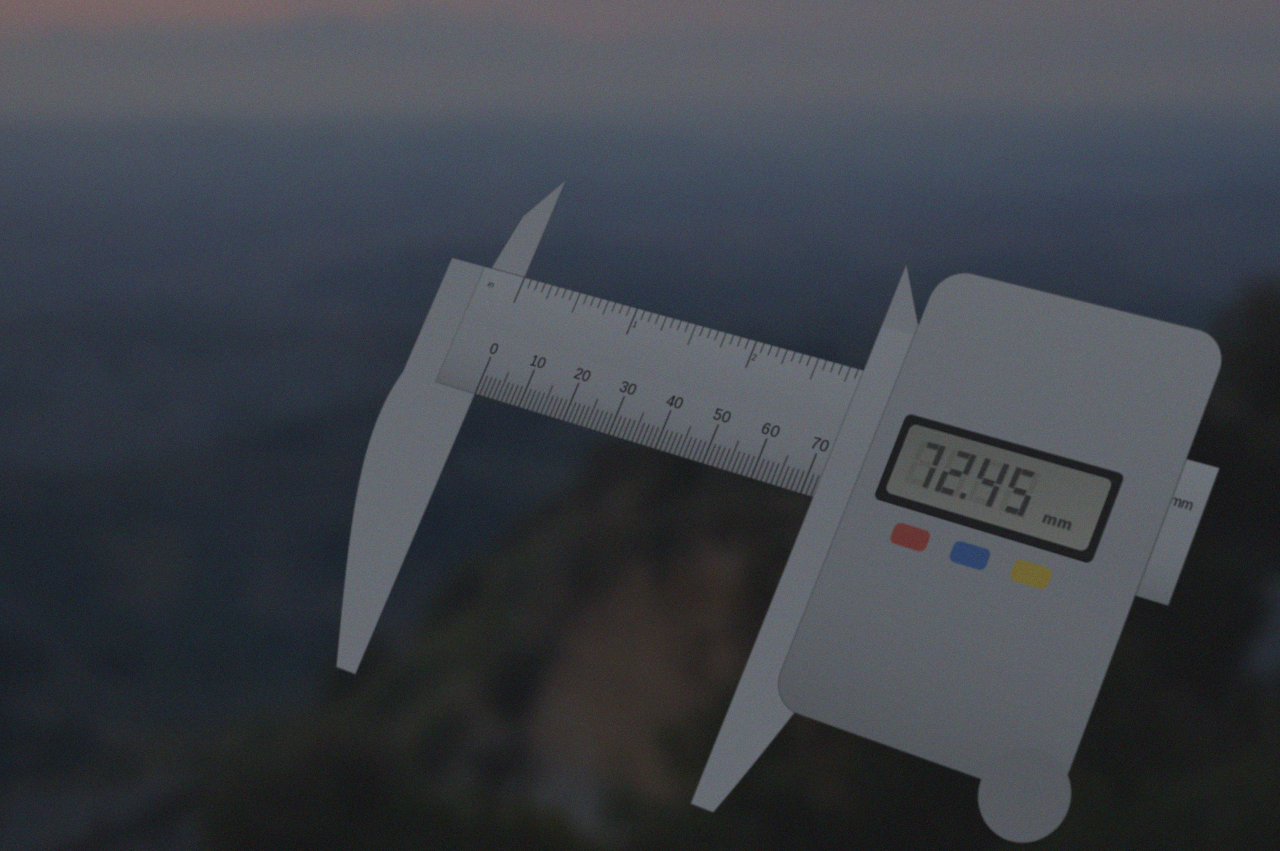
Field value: 72.45 mm
